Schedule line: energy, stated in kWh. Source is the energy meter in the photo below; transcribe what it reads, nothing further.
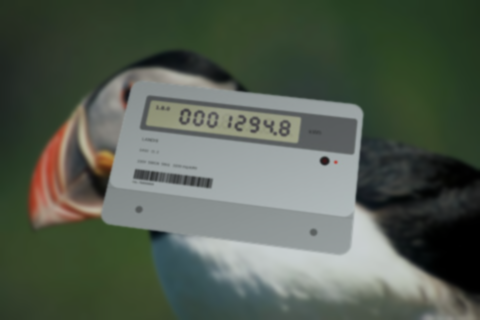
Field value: 1294.8 kWh
